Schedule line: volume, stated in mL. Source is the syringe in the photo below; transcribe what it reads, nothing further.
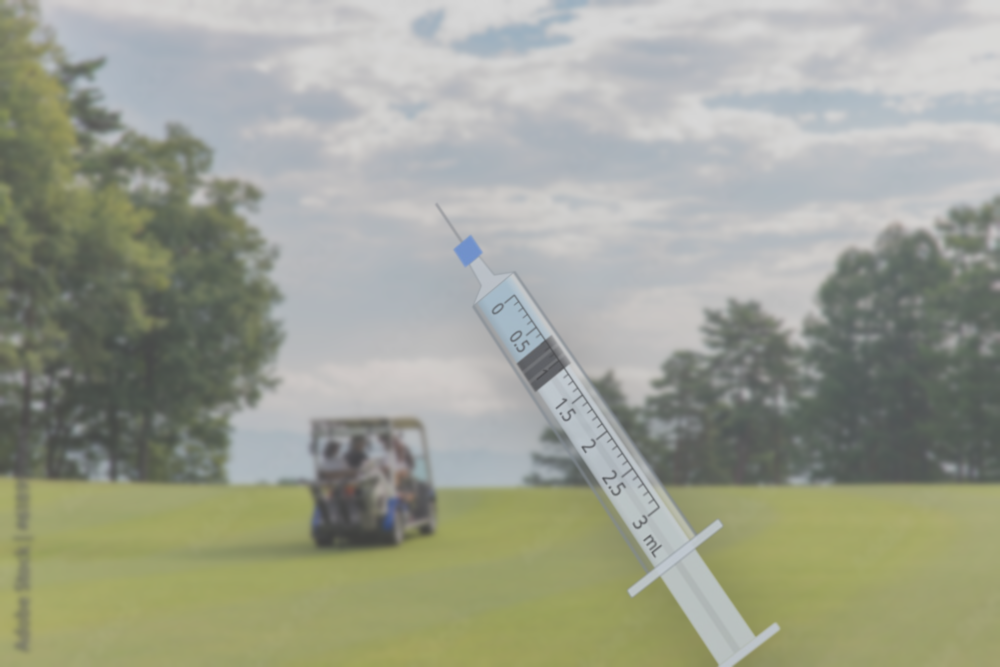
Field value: 0.7 mL
